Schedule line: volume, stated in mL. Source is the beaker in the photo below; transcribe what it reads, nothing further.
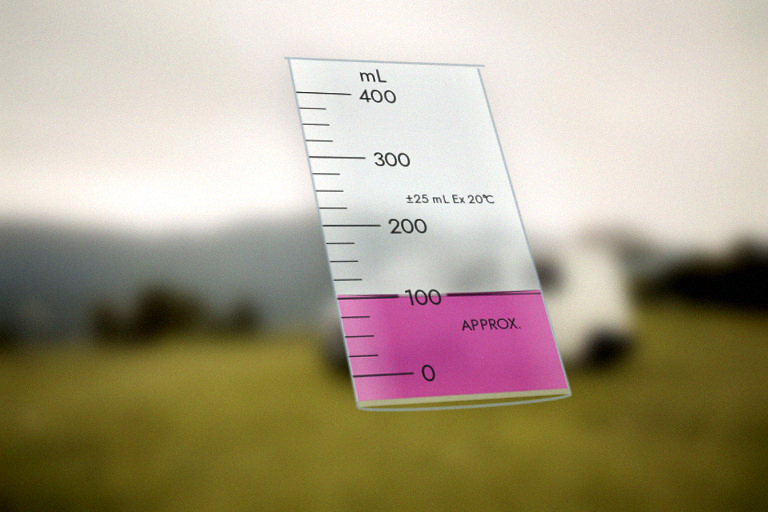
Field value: 100 mL
